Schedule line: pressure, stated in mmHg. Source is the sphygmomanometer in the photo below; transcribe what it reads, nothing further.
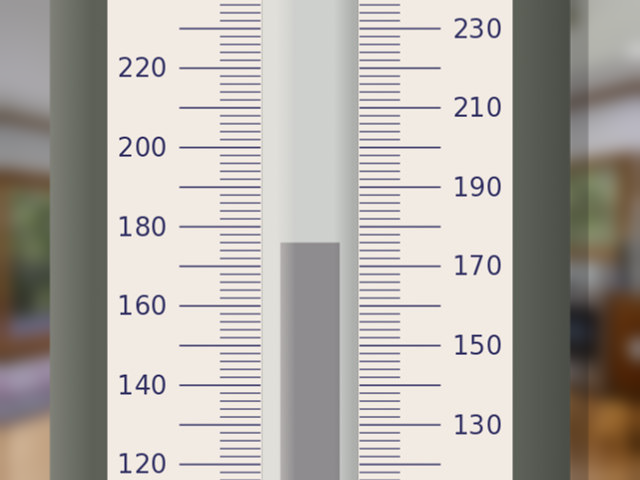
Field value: 176 mmHg
